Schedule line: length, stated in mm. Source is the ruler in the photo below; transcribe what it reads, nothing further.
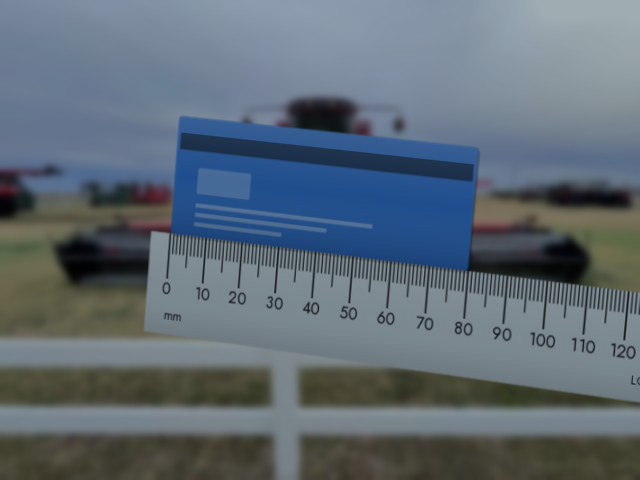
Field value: 80 mm
